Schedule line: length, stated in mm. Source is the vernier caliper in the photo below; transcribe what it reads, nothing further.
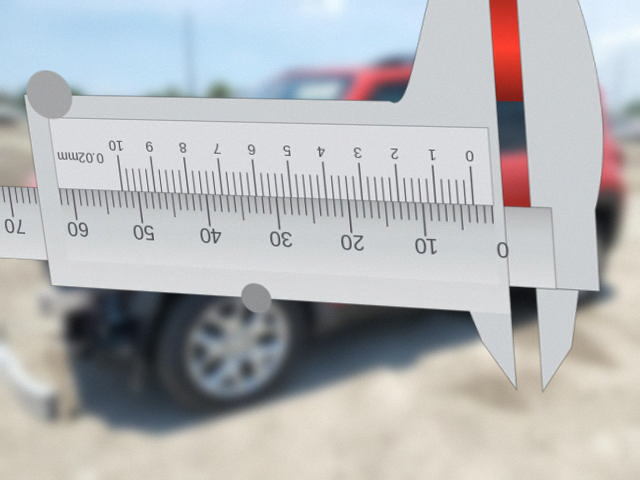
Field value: 3.4 mm
